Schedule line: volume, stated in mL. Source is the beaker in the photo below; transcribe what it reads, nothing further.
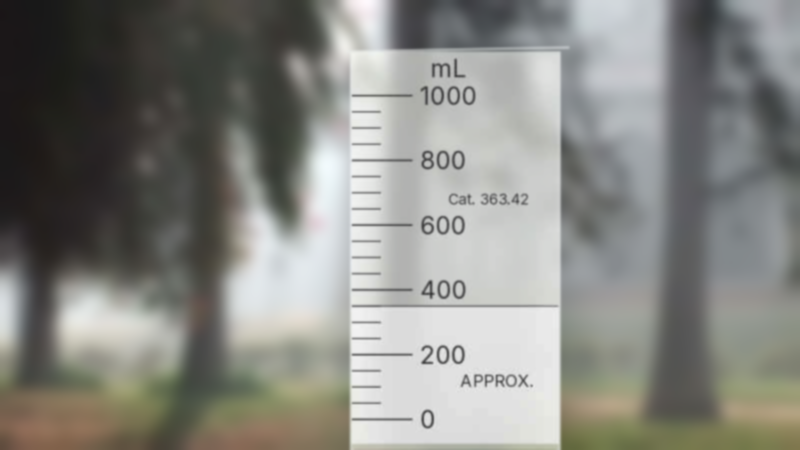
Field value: 350 mL
